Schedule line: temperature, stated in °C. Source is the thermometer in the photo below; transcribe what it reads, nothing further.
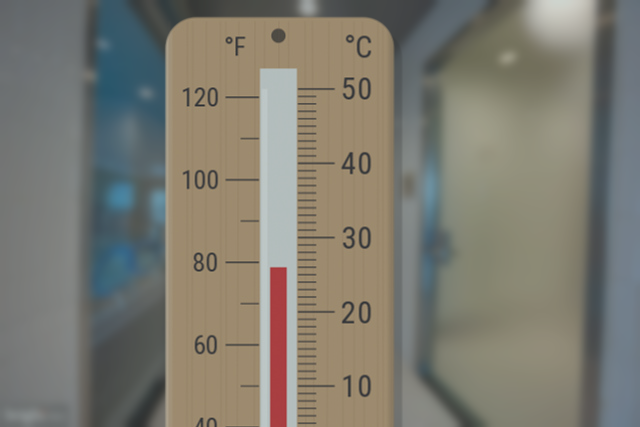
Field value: 26 °C
